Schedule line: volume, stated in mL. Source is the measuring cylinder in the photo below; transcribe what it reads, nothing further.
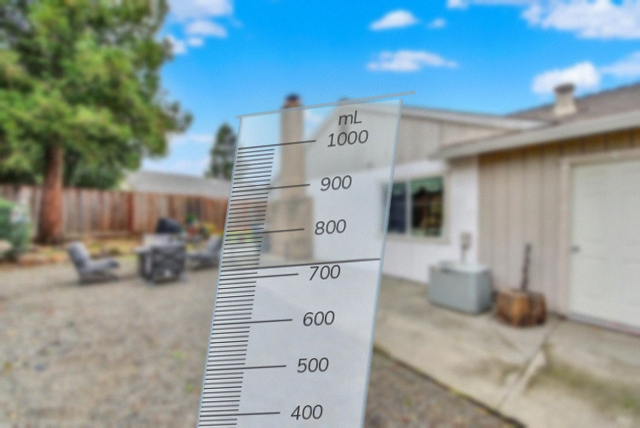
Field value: 720 mL
